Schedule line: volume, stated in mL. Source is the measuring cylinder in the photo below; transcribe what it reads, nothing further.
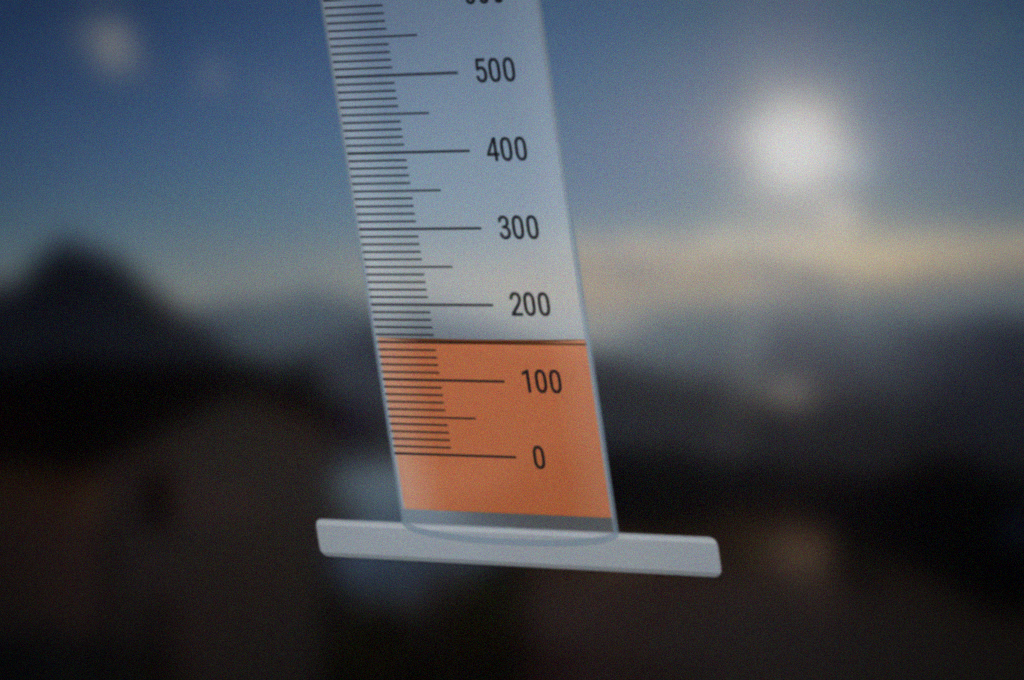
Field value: 150 mL
